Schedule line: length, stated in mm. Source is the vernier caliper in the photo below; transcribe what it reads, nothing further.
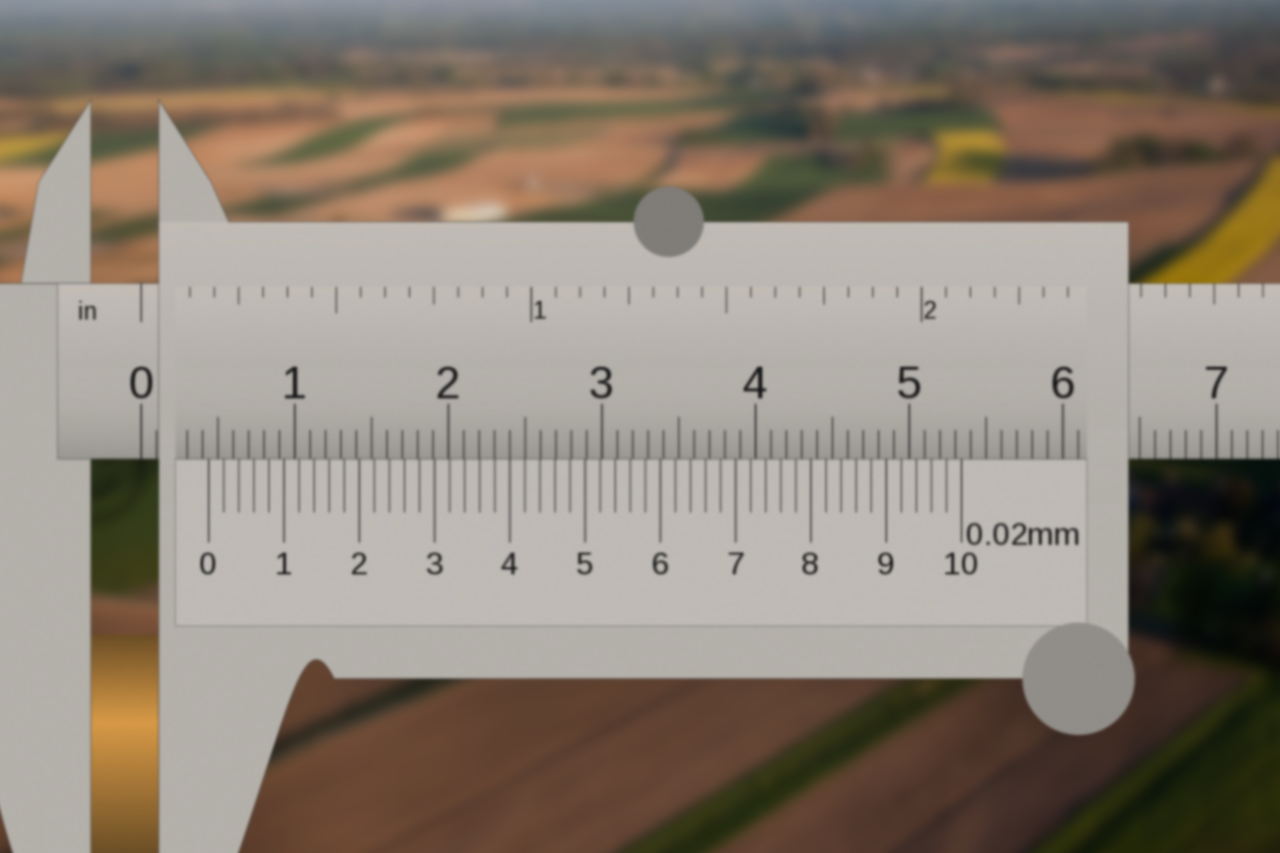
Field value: 4.4 mm
